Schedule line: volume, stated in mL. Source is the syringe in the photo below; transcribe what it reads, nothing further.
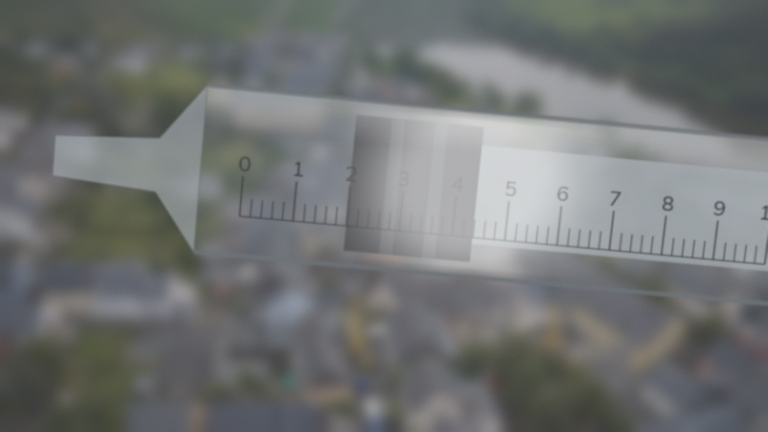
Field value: 2 mL
